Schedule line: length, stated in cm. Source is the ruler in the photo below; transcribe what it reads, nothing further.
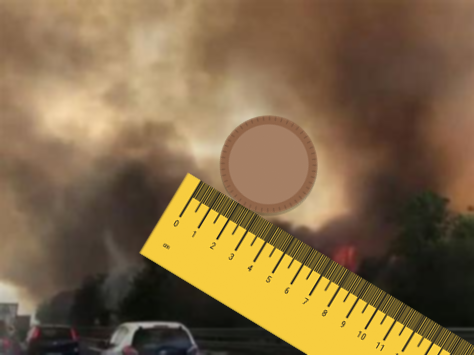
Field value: 4.5 cm
